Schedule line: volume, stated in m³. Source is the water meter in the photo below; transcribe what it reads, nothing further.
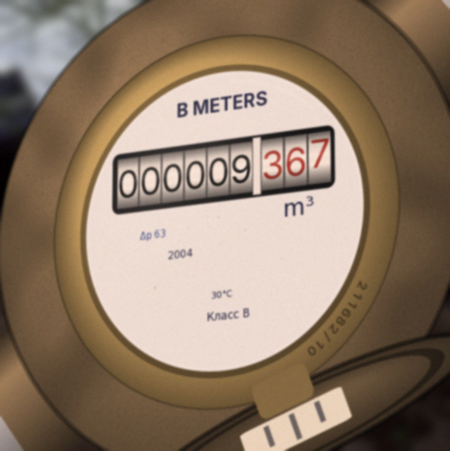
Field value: 9.367 m³
